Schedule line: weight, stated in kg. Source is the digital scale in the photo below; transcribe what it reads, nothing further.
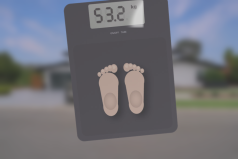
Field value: 53.2 kg
